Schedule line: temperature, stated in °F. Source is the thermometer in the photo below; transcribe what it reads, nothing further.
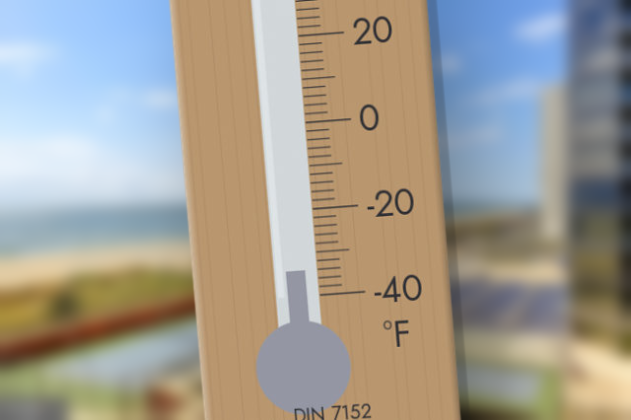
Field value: -34 °F
